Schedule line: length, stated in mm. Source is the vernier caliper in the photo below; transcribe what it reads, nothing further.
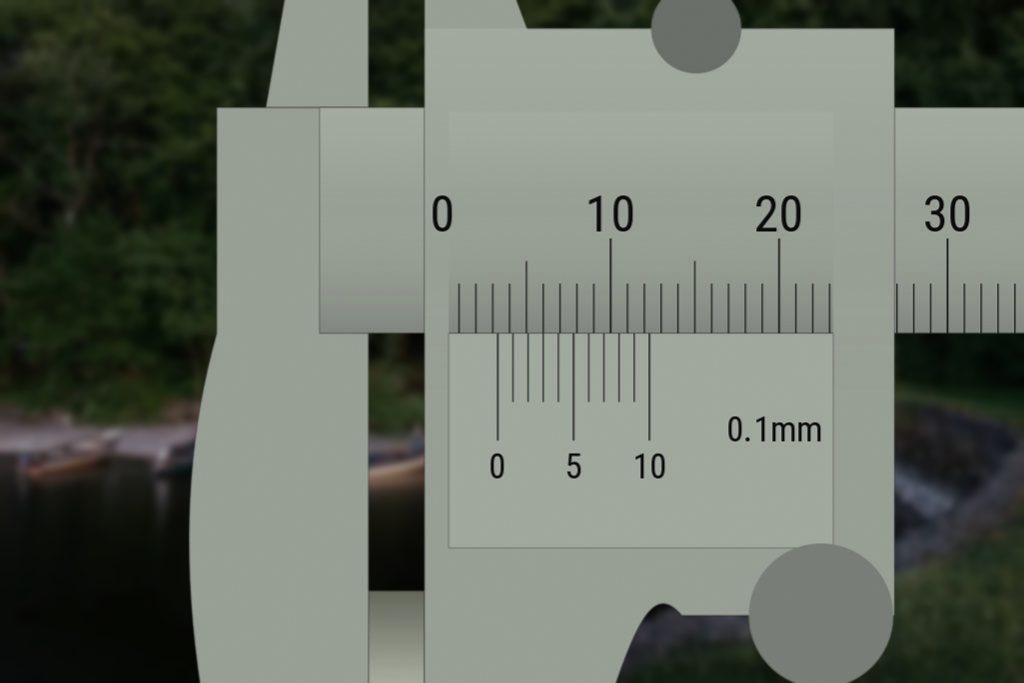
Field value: 3.3 mm
